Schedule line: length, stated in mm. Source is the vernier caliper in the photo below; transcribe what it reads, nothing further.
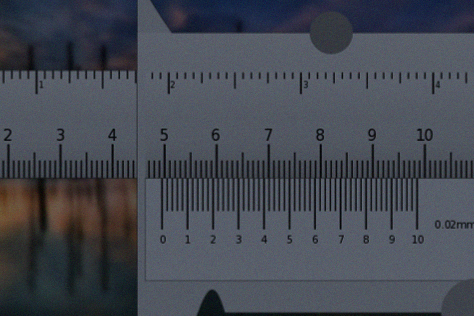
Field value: 49.5 mm
